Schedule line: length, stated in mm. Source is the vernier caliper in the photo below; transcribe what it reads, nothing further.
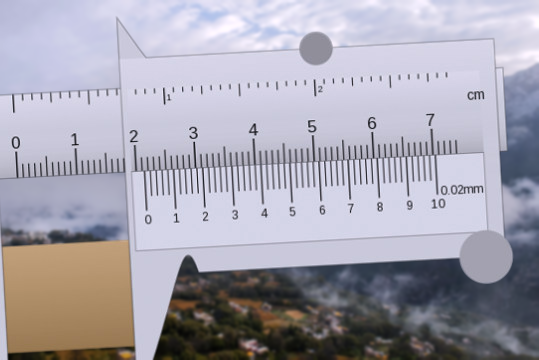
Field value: 21.4 mm
